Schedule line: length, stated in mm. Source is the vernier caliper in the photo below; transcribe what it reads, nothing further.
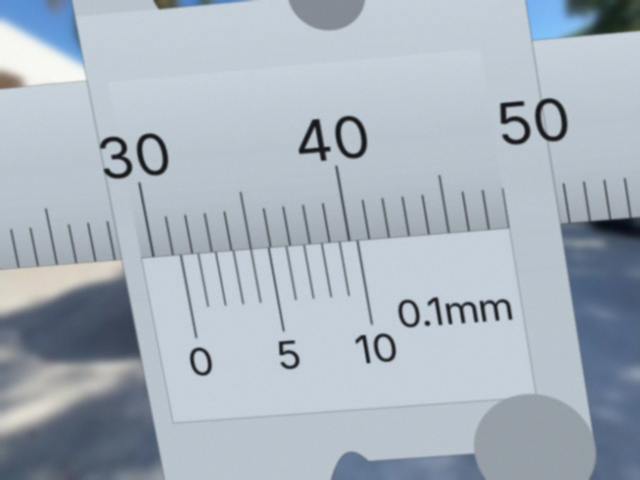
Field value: 31.4 mm
